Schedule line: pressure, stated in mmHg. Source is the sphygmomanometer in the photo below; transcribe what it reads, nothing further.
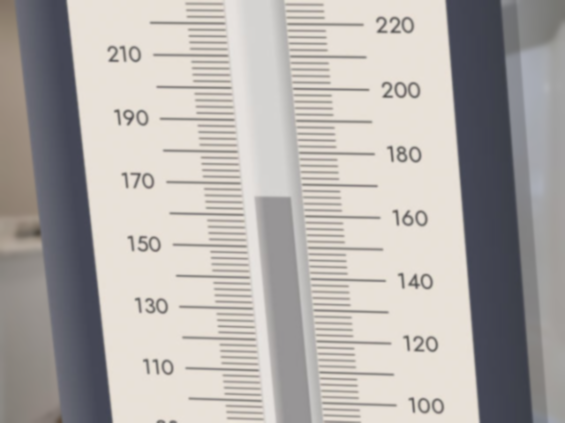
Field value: 166 mmHg
